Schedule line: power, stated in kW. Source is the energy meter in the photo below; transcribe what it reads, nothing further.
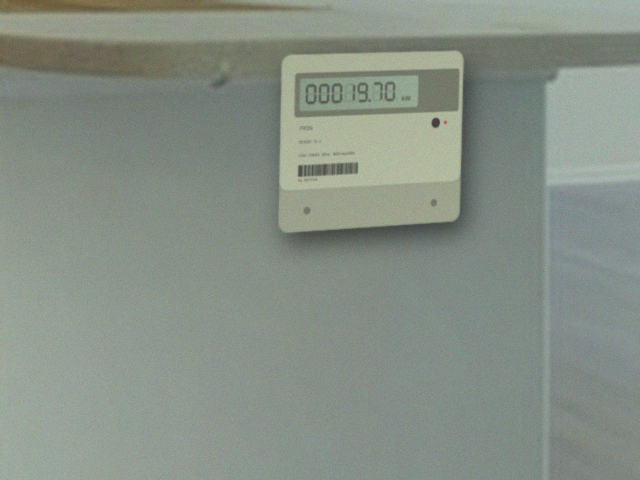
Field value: 19.70 kW
